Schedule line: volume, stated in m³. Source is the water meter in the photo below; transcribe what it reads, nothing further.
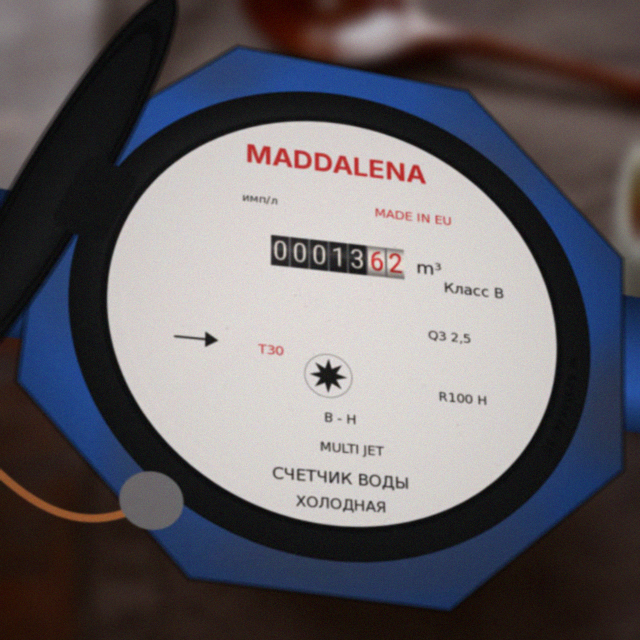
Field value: 13.62 m³
